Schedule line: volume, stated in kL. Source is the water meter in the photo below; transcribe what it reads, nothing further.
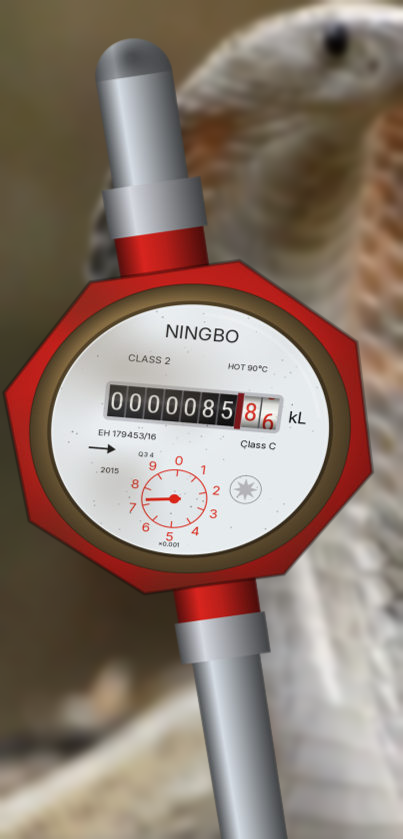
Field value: 85.857 kL
